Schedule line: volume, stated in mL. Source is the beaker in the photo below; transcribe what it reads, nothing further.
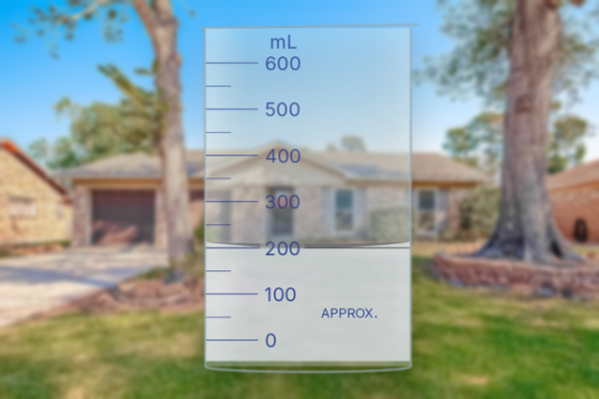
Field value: 200 mL
